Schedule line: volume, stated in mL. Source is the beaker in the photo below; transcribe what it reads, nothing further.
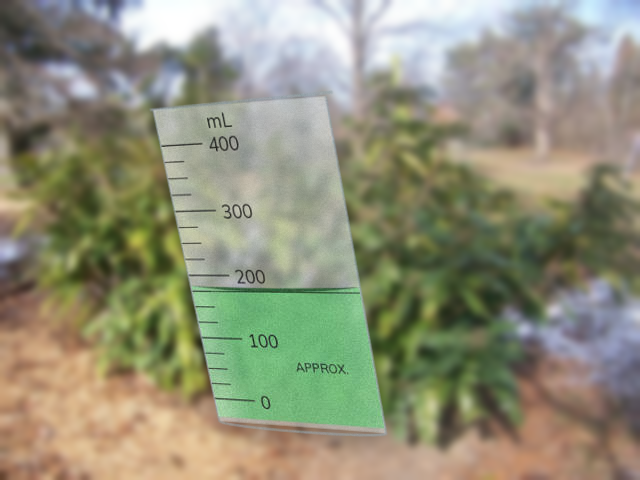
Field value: 175 mL
